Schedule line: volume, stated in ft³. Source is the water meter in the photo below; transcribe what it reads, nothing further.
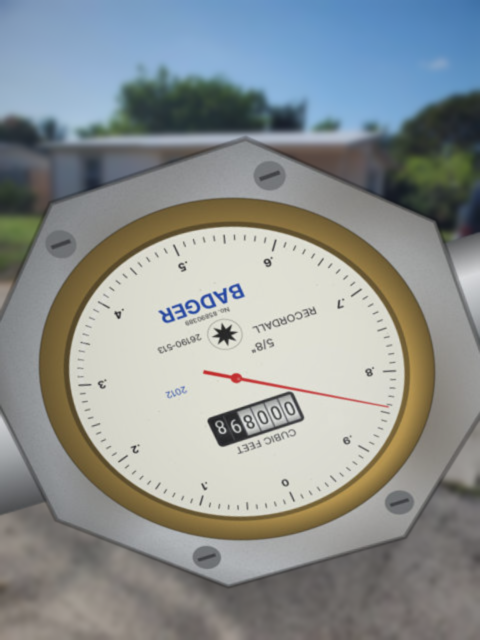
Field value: 897.84 ft³
